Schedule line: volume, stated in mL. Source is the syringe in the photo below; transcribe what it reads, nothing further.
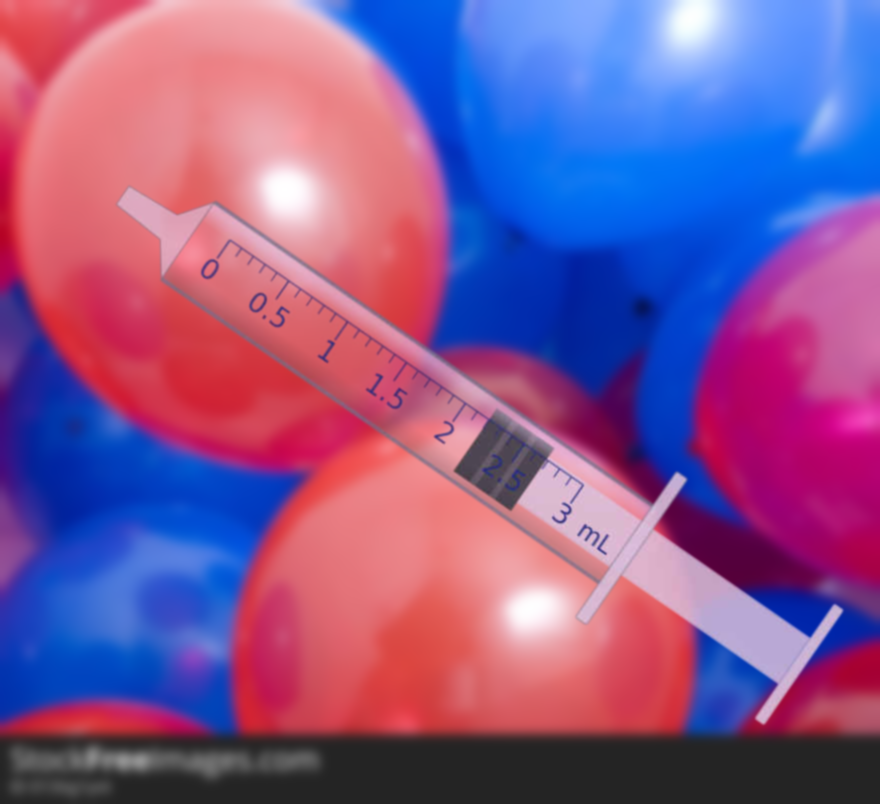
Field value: 2.2 mL
